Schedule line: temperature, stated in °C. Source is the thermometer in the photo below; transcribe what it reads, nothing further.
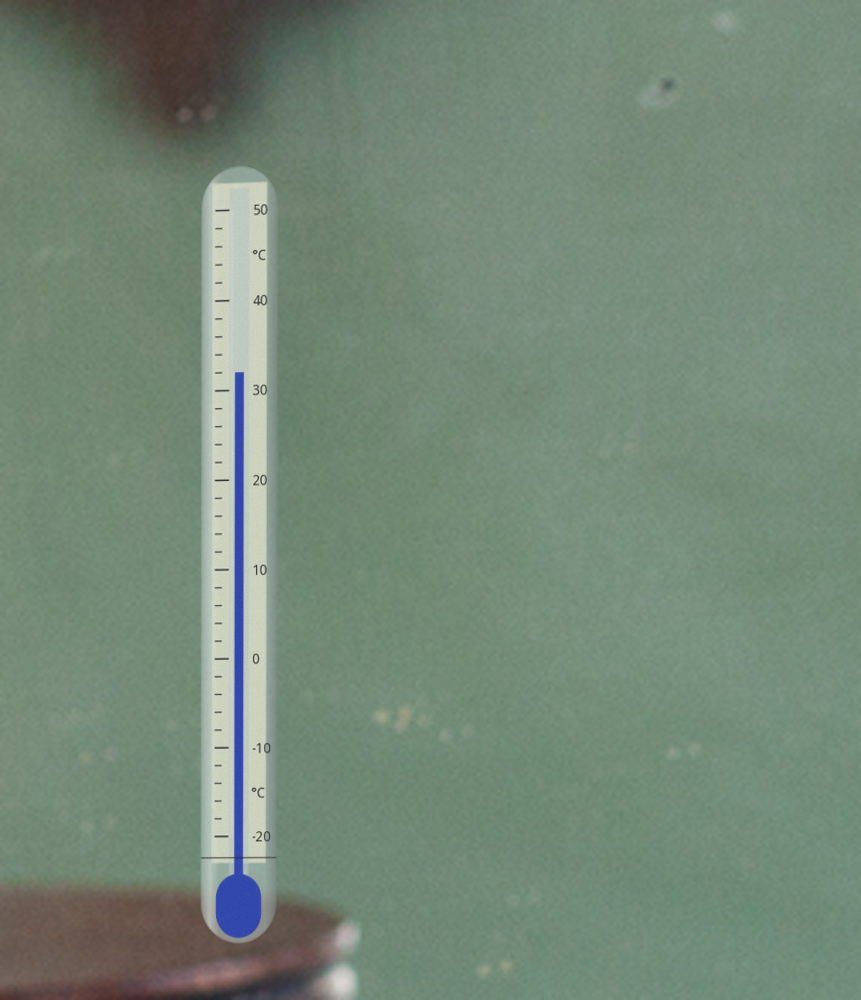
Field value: 32 °C
